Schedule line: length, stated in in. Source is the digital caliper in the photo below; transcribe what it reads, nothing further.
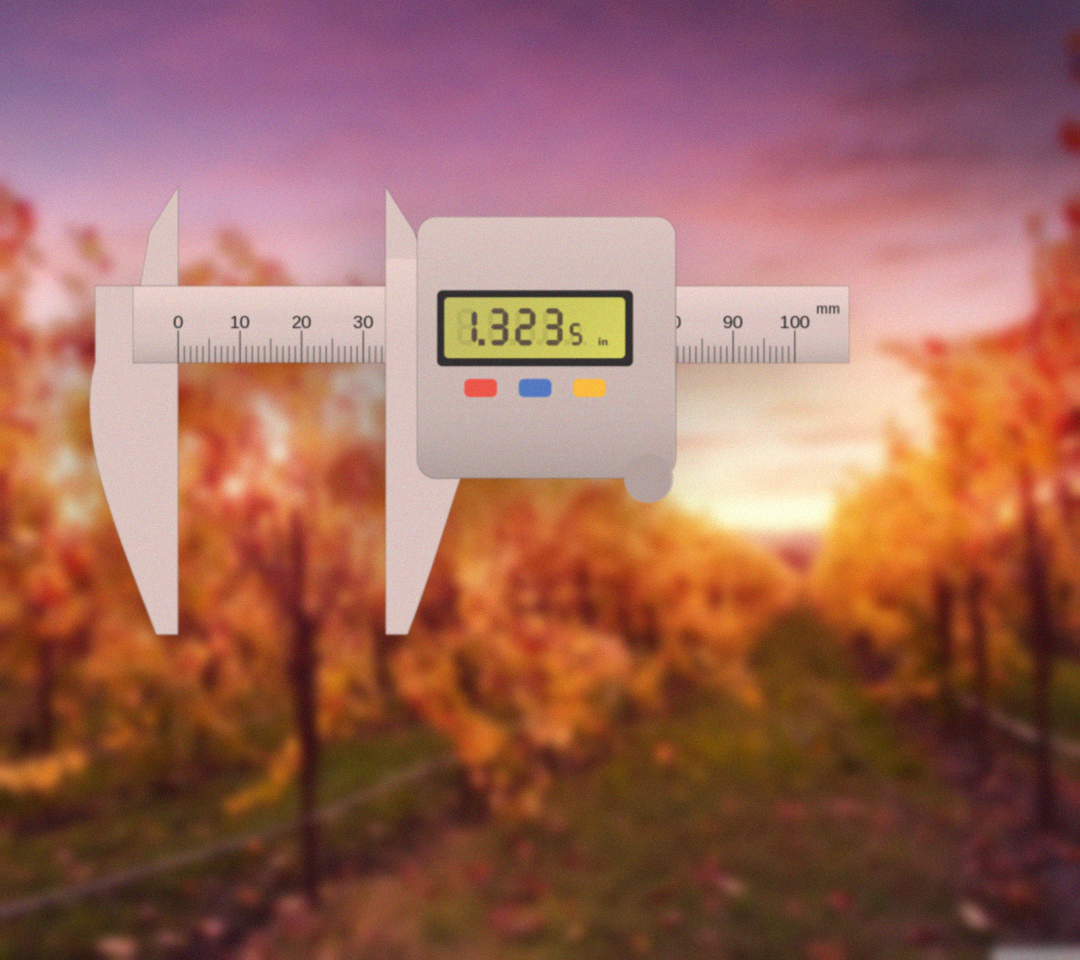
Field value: 1.3235 in
